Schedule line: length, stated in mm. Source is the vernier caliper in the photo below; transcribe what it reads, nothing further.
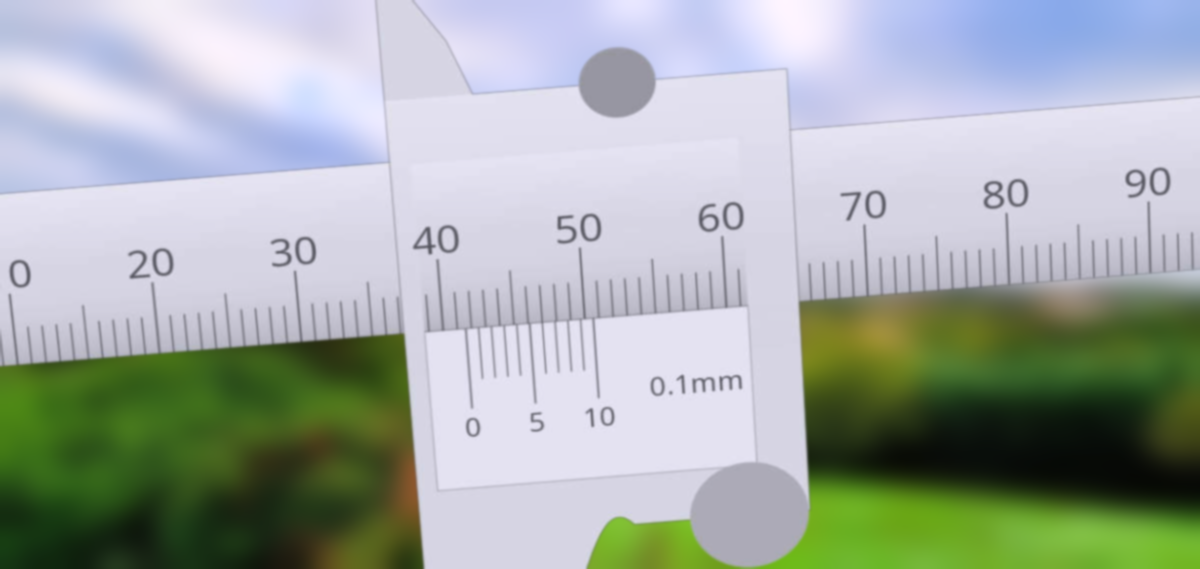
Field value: 41.6 mm
